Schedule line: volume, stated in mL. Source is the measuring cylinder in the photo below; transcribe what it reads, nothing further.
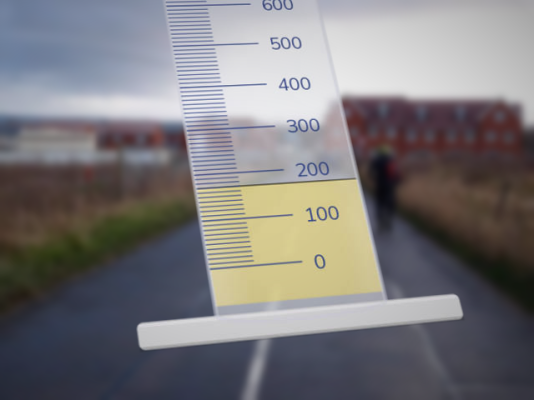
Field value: 170 mL
